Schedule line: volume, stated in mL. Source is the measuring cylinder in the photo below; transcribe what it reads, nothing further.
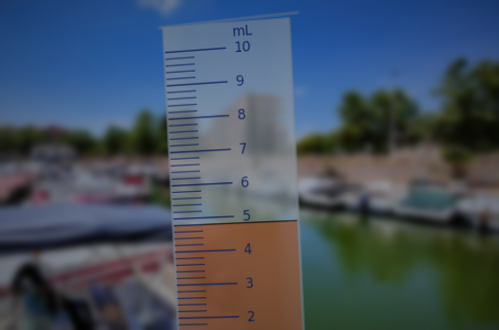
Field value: 4.8 mL
